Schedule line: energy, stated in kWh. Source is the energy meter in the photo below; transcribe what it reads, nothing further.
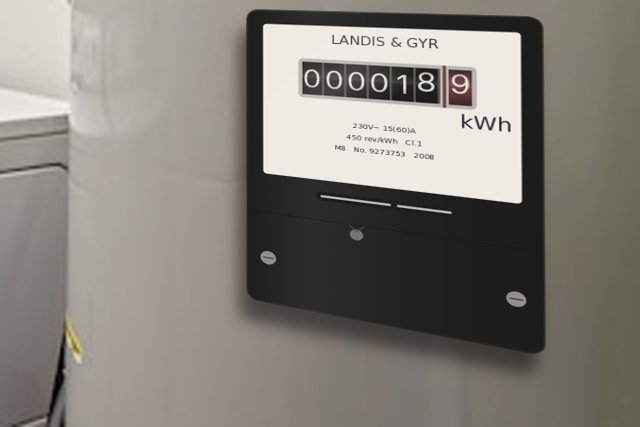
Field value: 18.9 kWh
